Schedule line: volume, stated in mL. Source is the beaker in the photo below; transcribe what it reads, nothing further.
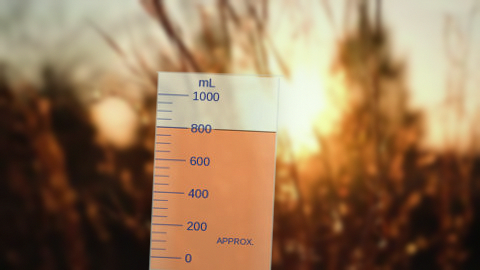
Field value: 800 mL
